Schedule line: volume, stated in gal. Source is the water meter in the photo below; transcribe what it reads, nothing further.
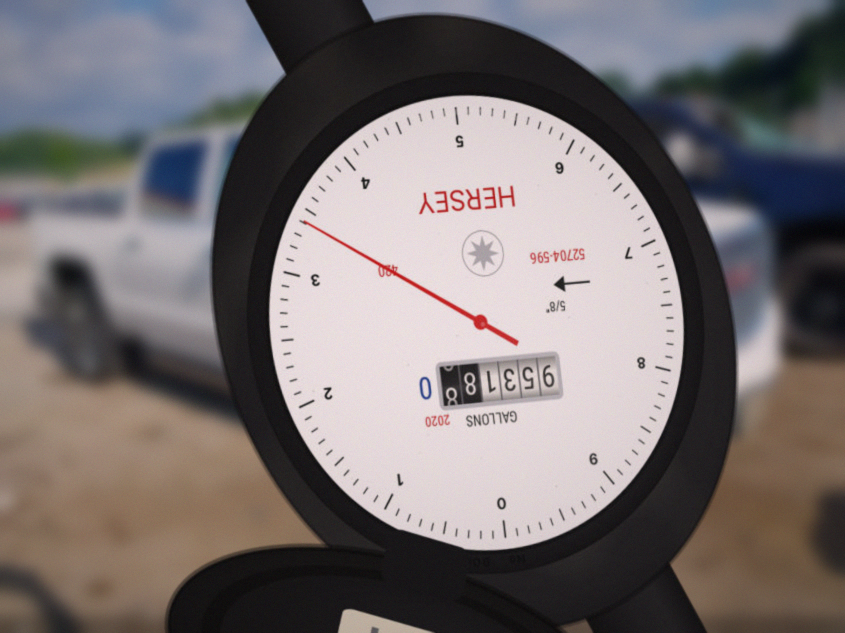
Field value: 9531883.4 gal
